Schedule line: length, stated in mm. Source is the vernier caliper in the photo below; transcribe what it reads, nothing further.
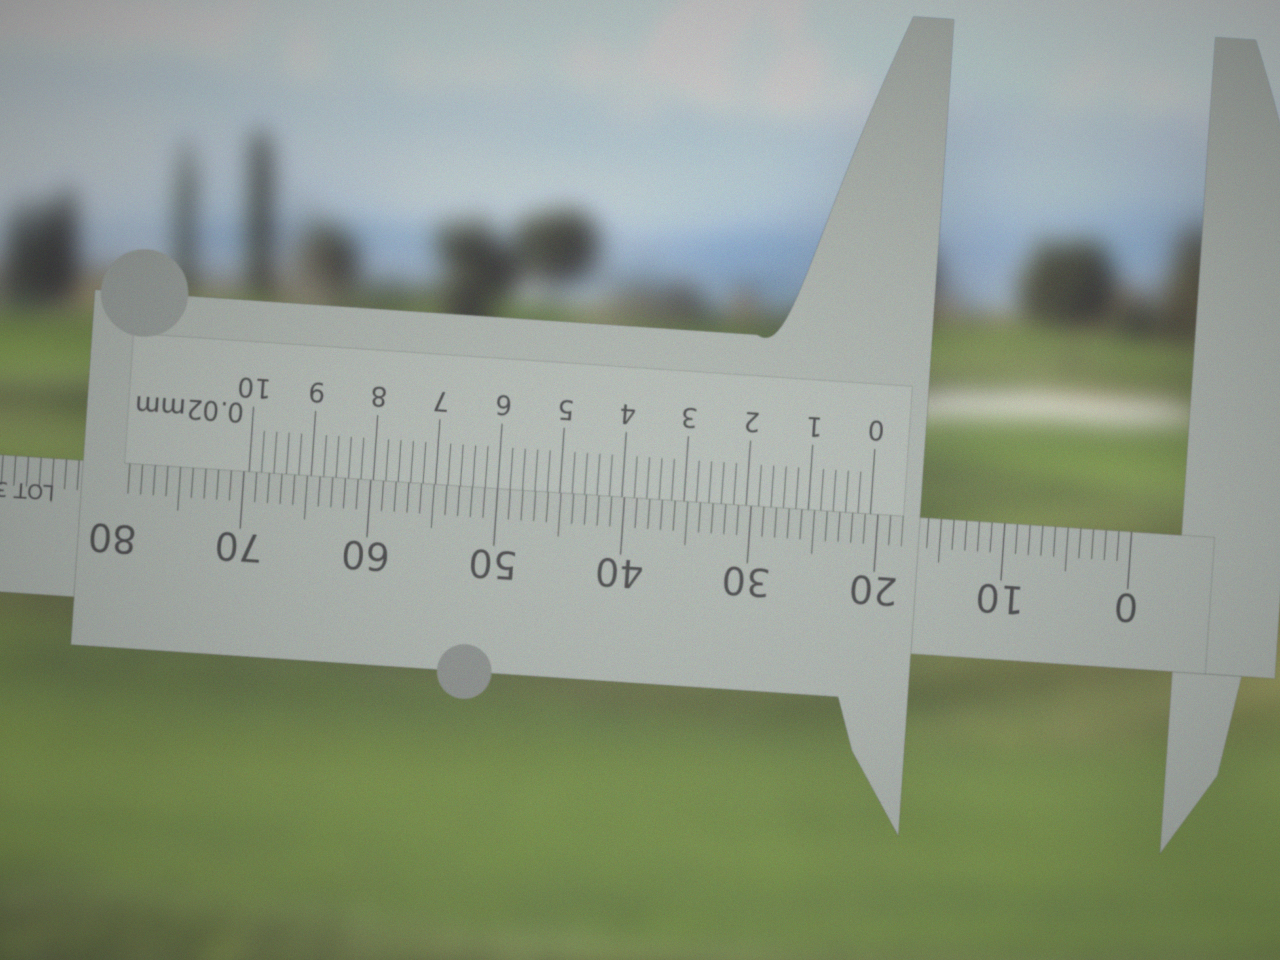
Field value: 20.6 mm
